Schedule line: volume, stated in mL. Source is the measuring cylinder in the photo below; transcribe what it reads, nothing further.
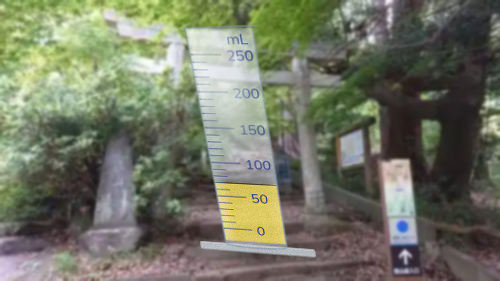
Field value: 70 mL
